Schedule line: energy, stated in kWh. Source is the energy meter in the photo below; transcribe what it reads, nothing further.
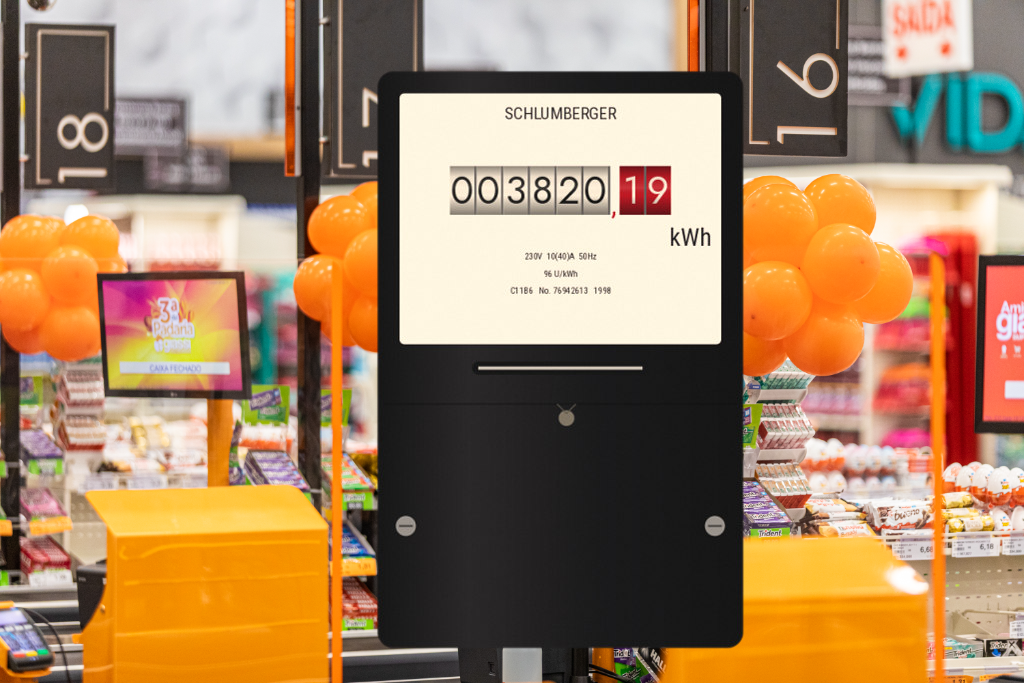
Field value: 3820.19 kWh
